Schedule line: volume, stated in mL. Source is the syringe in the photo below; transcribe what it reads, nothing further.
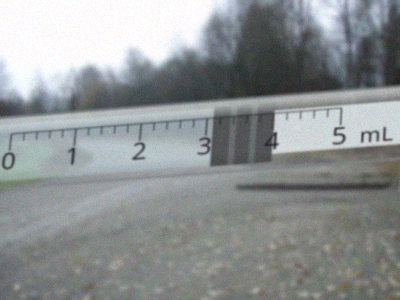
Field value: 3.1 mL
